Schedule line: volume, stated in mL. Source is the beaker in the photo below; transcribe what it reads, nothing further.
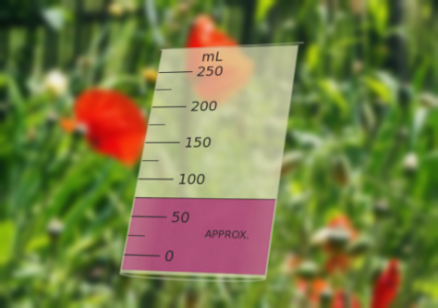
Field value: 75 mL
